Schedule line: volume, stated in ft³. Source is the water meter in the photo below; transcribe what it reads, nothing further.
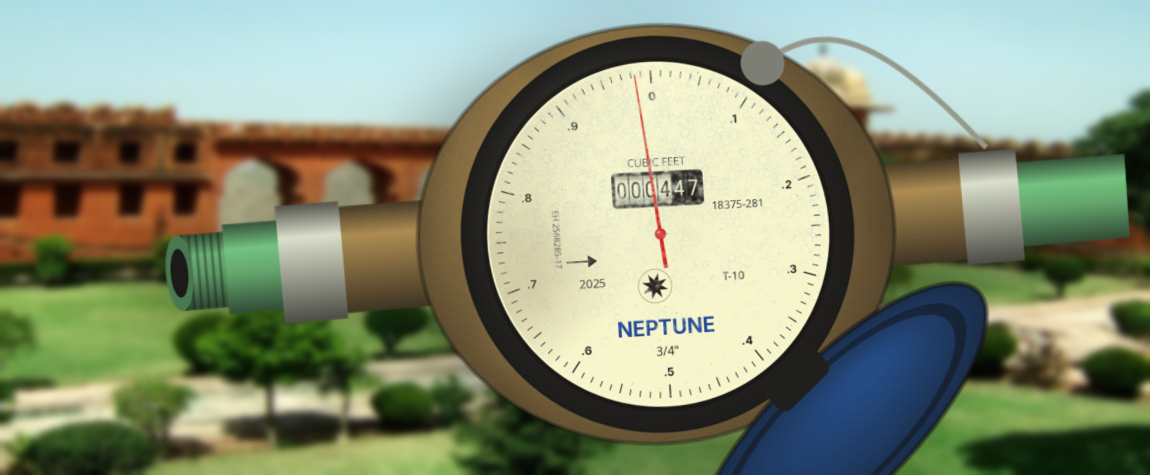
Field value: 446.98 ft³
